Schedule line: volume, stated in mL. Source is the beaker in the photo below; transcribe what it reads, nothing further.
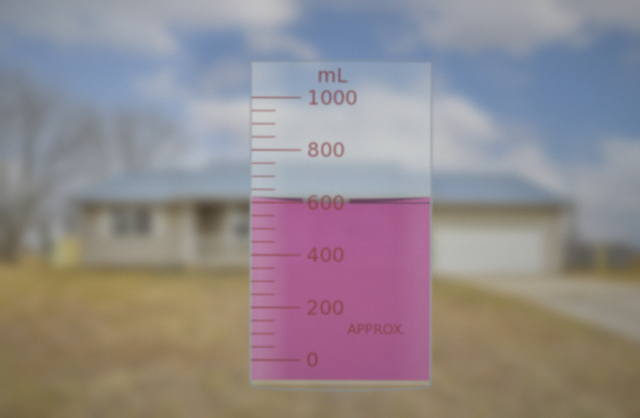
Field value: 600 mL
